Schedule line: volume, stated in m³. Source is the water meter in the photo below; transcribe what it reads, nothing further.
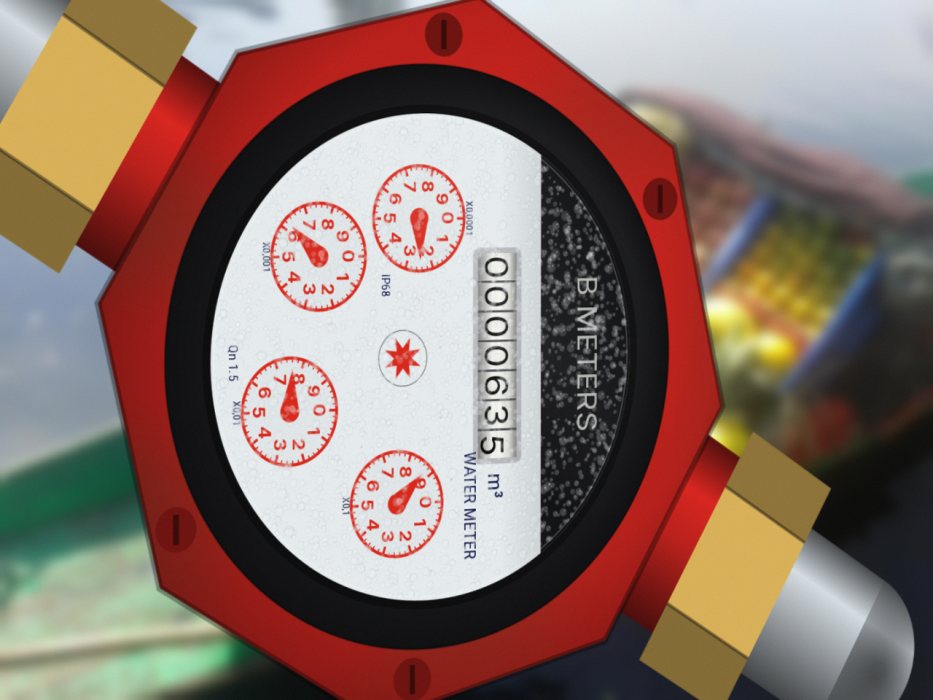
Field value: 634.8762 m³
